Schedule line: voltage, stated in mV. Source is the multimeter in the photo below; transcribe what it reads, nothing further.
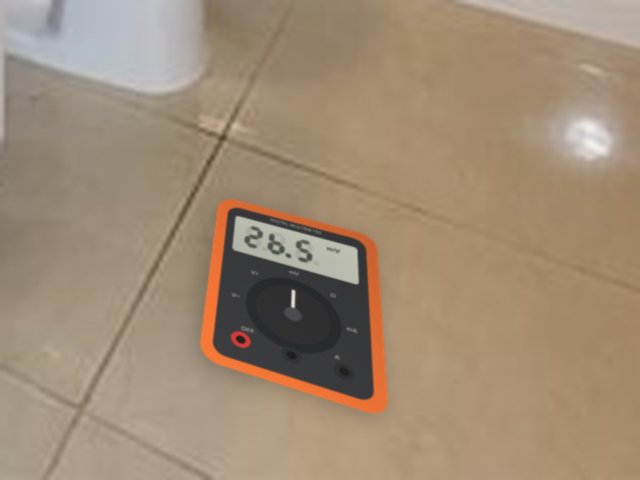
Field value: 26.5 mV
